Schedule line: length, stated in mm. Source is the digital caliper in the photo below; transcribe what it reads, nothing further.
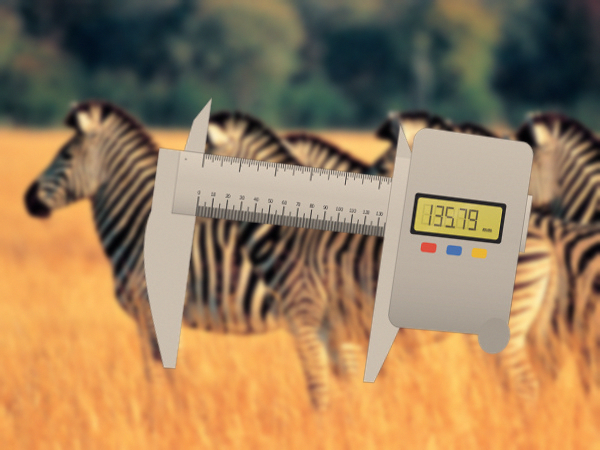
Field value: 135.79 mm
